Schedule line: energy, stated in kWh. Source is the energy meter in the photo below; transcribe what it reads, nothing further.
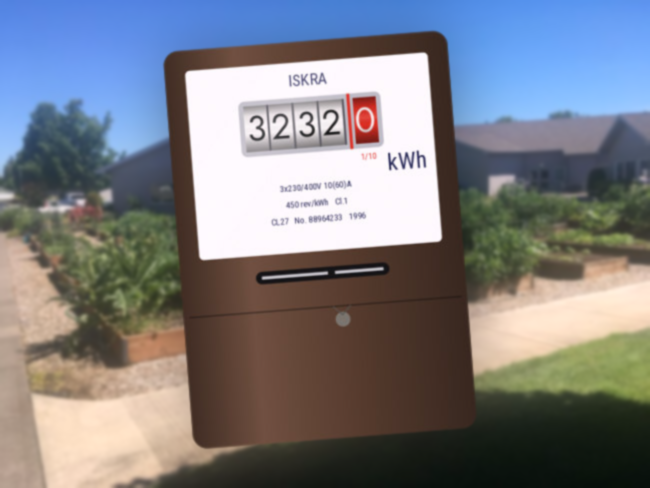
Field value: 3232.0 kWh
